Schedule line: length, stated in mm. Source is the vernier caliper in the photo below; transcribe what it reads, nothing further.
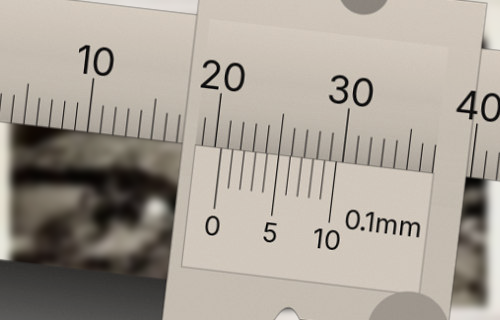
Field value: 20.5 mm
